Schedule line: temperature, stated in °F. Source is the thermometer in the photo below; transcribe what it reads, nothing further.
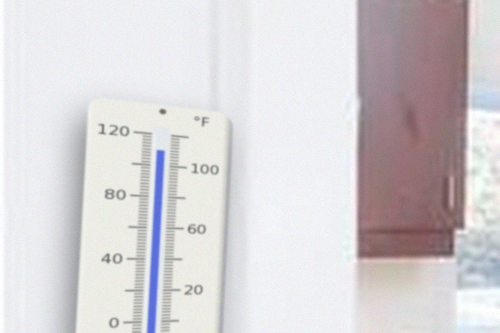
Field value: 110 °F
